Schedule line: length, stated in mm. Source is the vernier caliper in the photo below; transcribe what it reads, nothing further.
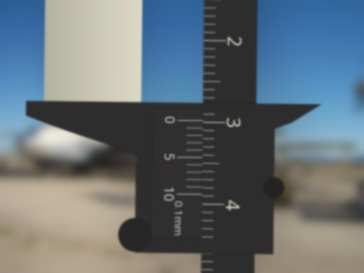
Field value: 29.8 mm
